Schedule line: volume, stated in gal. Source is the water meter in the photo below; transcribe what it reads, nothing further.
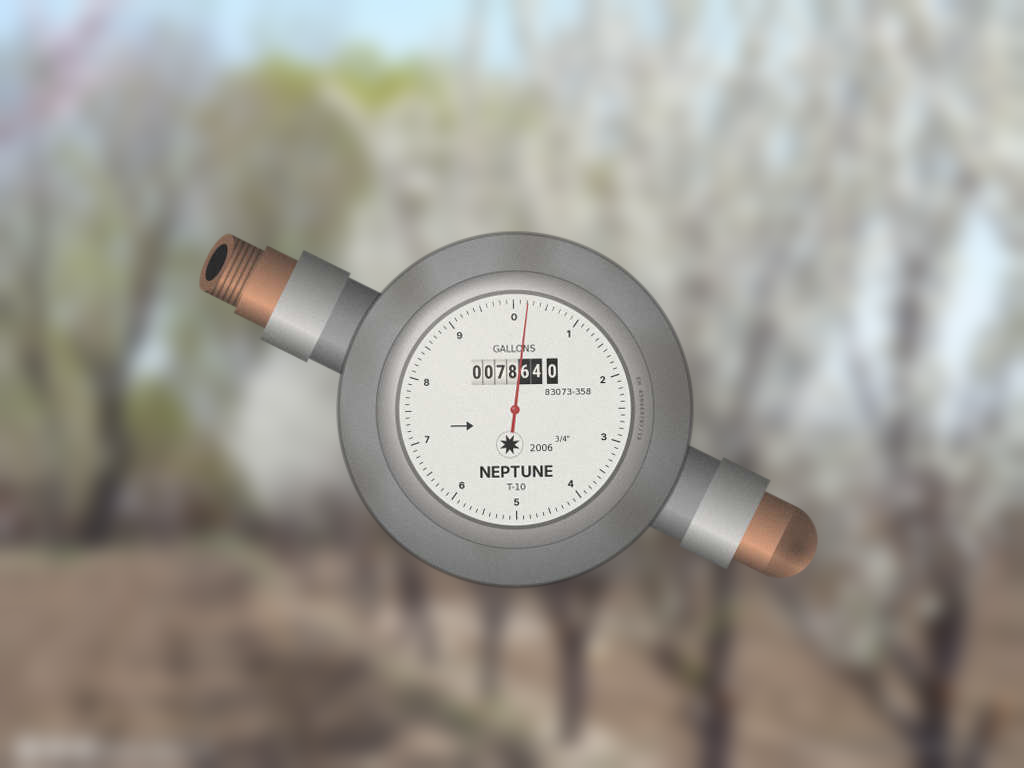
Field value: 78640.2 gal
